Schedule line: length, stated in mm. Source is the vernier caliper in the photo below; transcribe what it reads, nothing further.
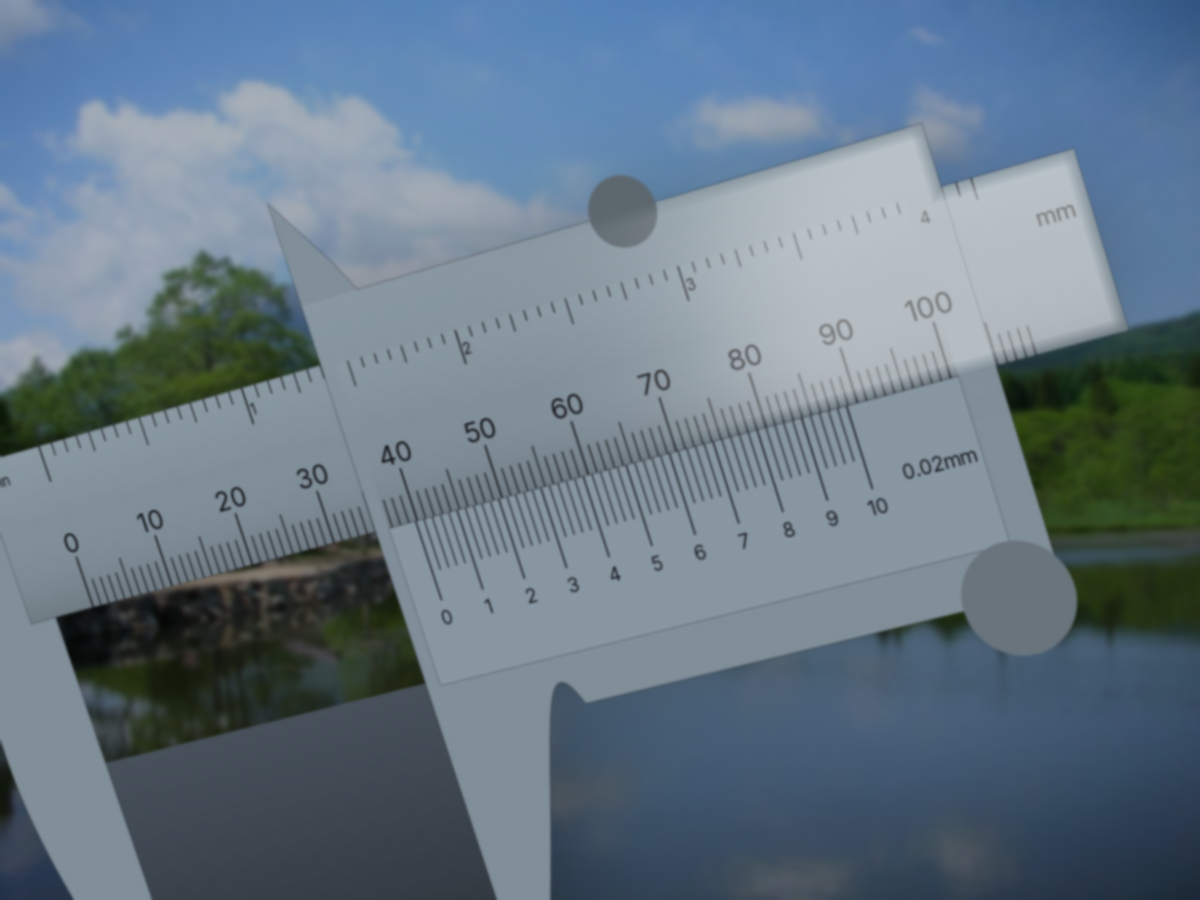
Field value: 39.8 mm
